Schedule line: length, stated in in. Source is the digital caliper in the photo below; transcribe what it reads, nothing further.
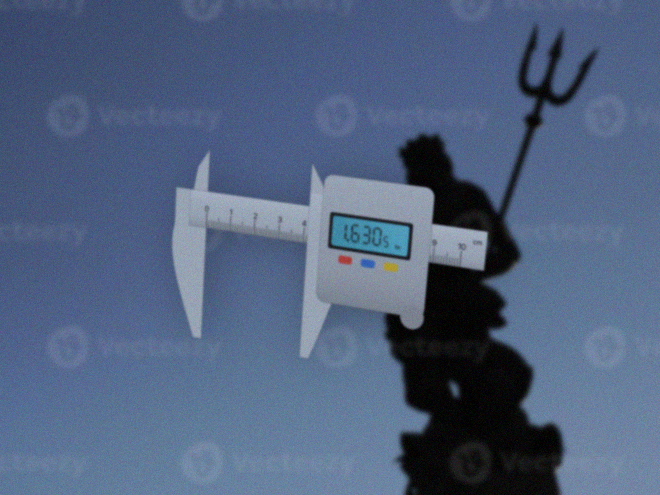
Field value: 1.6305 in
